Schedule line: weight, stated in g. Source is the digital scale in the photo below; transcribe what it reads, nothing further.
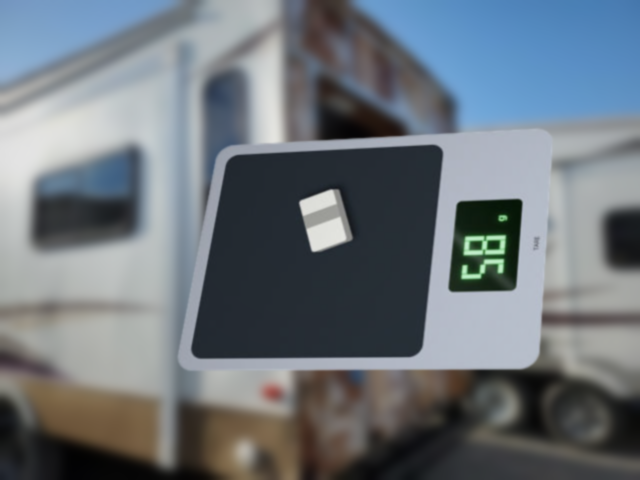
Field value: 58 g
